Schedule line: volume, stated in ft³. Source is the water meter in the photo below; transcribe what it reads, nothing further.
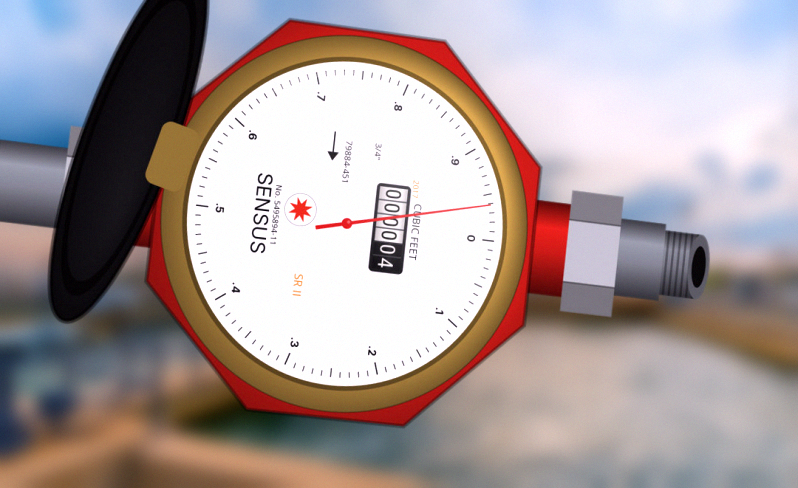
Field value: 3.96 ft³
